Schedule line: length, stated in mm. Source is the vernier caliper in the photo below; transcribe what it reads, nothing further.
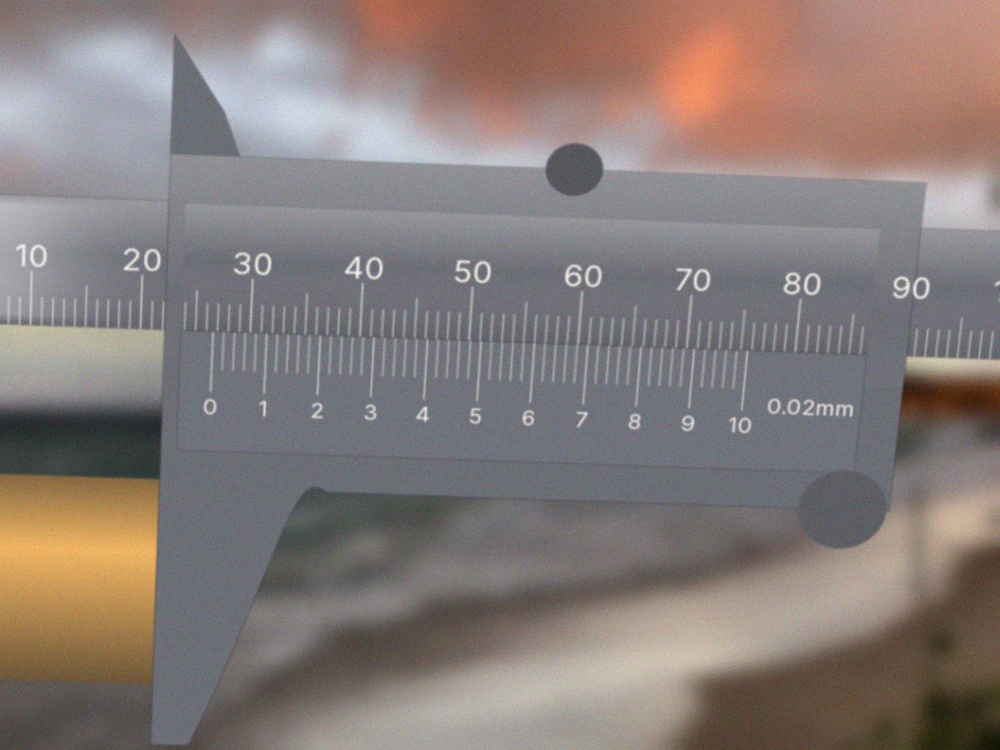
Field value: 26.6 mm
